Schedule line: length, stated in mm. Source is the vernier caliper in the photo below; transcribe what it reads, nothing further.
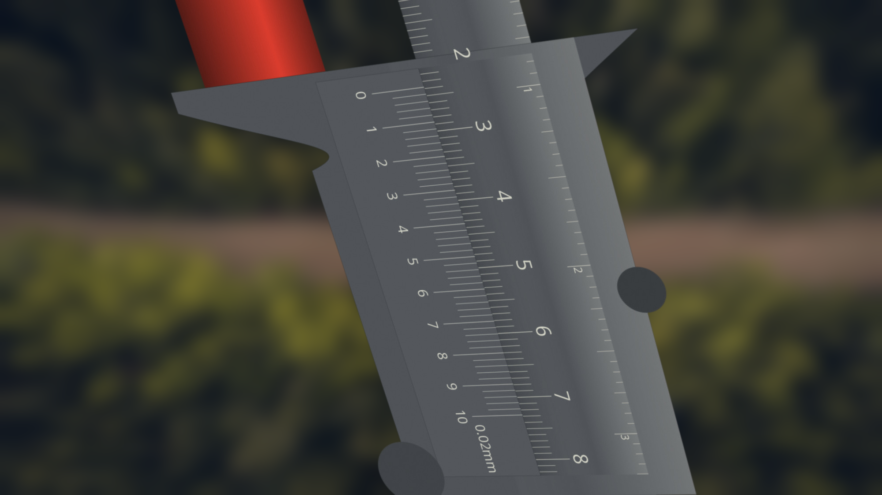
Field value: 23.8 mm
